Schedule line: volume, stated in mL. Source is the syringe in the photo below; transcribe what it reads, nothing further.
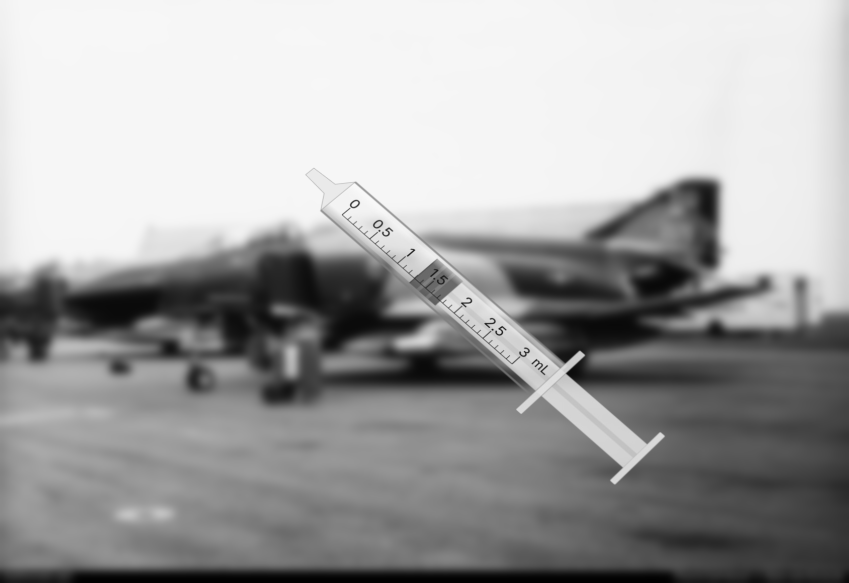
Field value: 1.3 mL
